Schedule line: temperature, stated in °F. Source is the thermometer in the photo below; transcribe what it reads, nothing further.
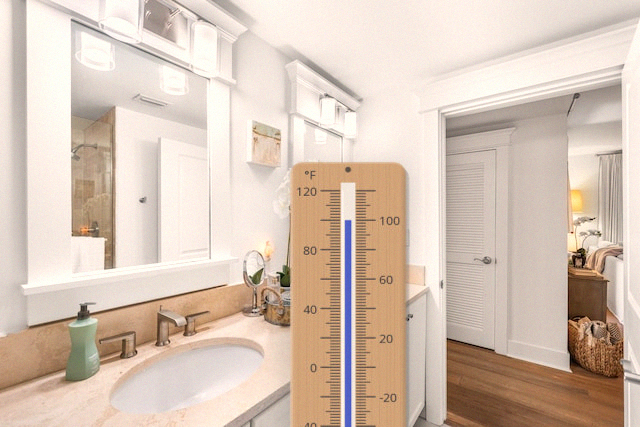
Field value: 100 °F
